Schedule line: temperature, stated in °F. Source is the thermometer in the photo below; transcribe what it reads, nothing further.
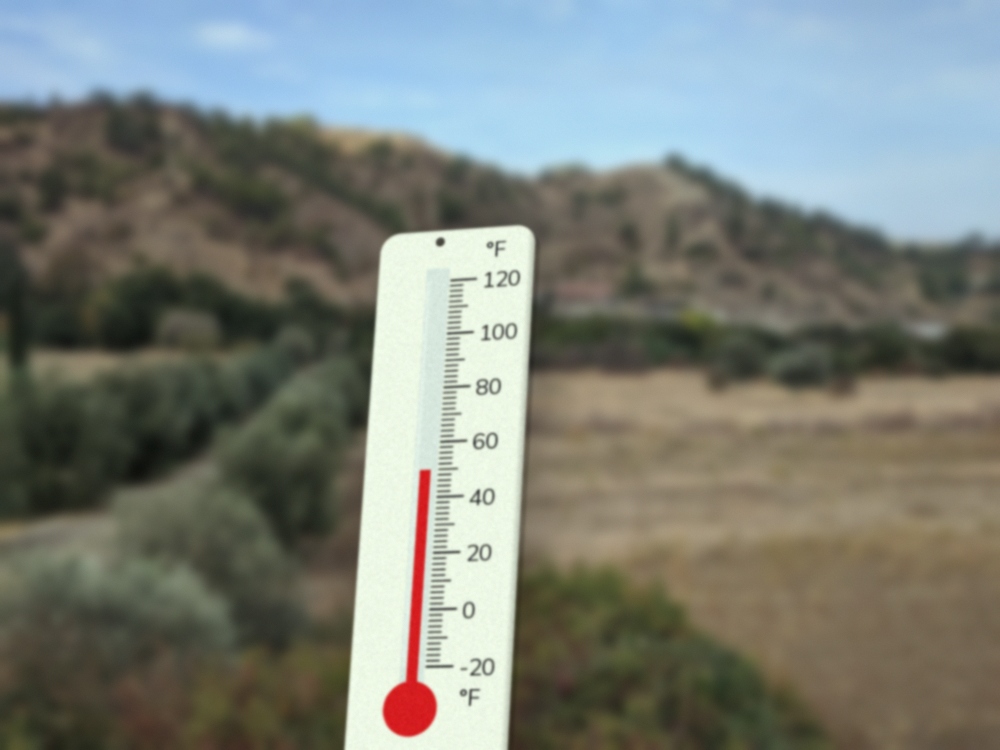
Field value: 50 °F
